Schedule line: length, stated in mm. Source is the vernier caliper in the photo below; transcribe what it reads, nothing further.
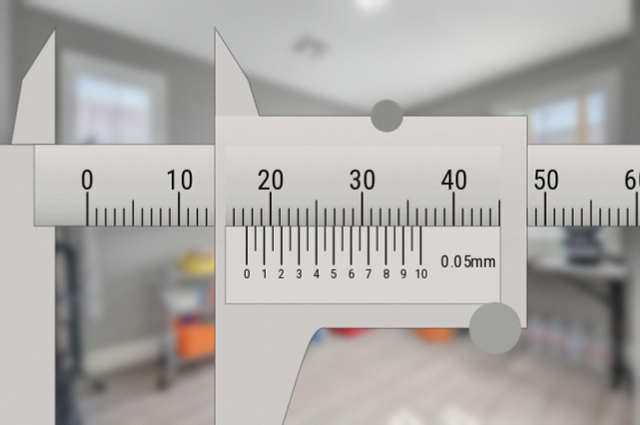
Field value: 17.4 mm
